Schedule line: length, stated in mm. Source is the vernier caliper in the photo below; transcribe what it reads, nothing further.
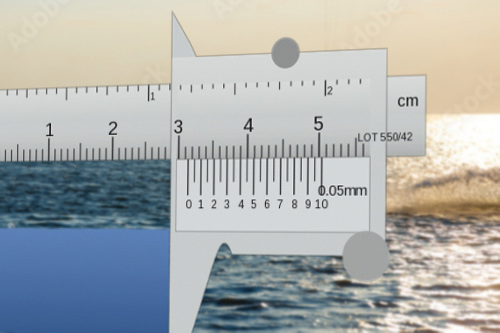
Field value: 31.4 mm
